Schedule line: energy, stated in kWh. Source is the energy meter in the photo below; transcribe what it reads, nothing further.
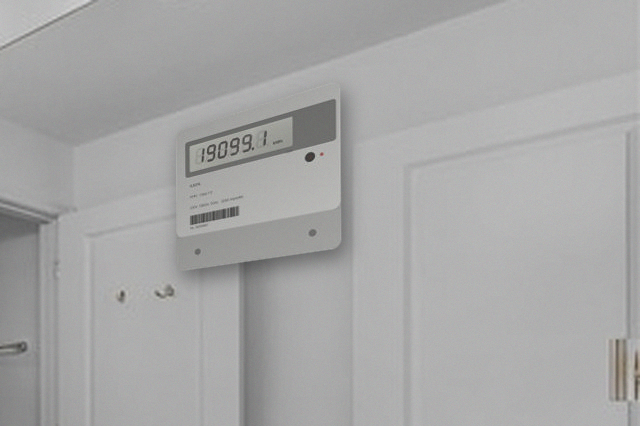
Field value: 19099.1 kWh
